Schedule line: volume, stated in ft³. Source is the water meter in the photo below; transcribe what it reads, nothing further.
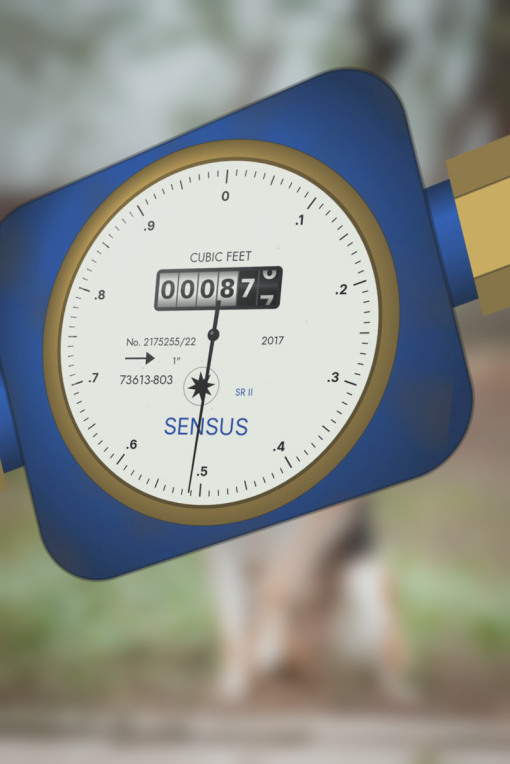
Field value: 876.51 ft³
